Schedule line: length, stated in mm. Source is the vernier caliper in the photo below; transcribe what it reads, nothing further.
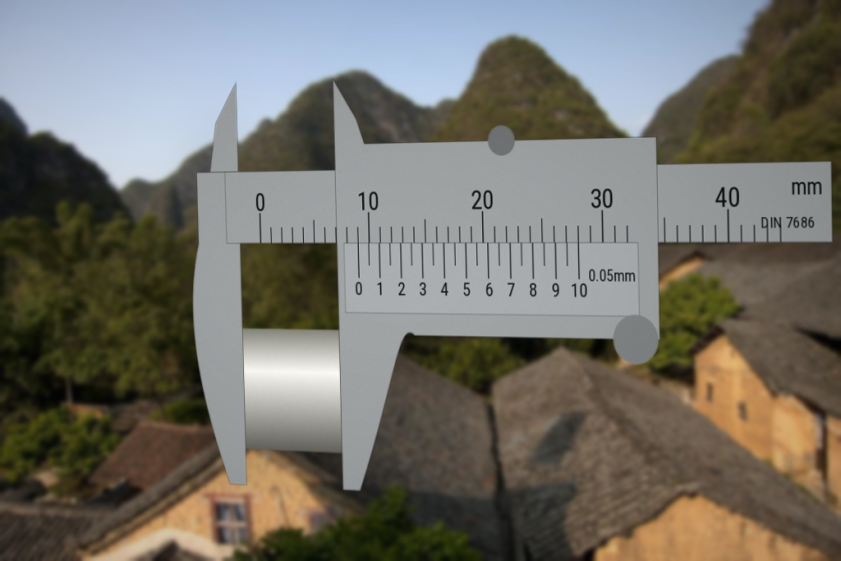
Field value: 9.0 mm
